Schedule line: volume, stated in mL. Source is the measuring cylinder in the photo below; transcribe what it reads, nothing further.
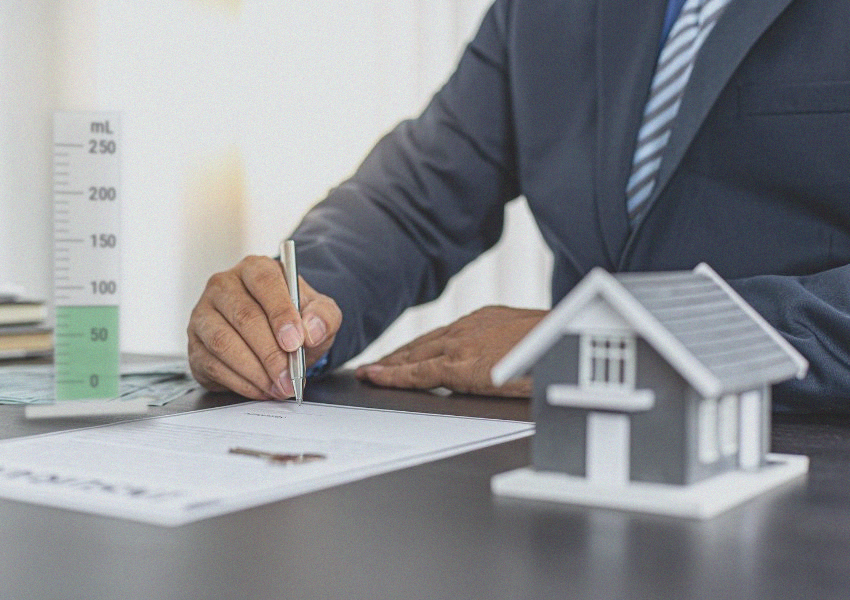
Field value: 80 mL
